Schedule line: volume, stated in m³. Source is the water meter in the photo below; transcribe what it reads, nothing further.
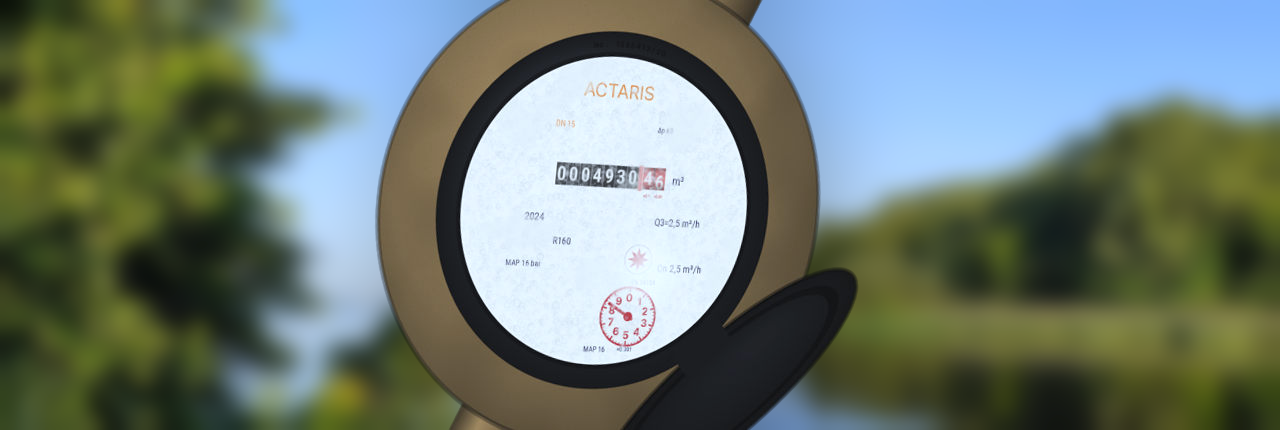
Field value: 4930.458 m³
